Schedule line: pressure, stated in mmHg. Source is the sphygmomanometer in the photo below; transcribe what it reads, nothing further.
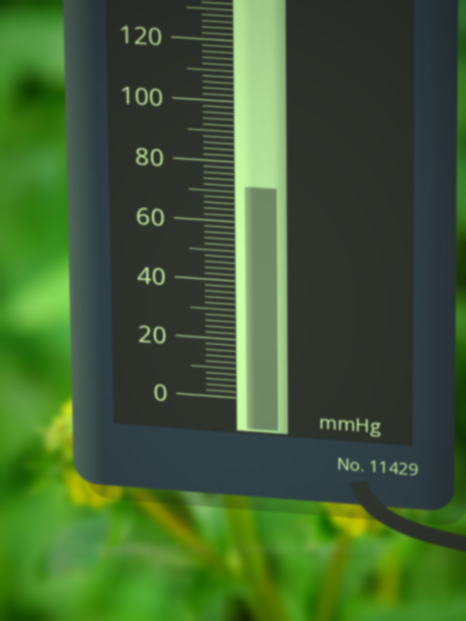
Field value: 72 mmHg
